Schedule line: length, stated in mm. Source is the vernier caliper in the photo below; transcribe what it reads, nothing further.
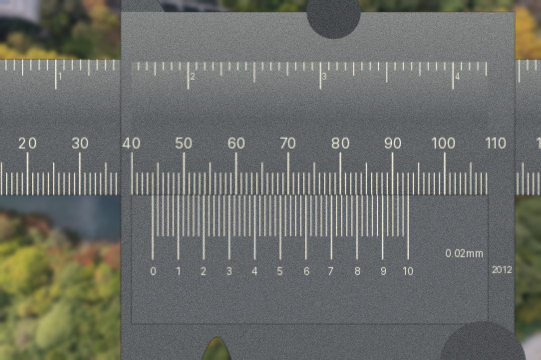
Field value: 44.0 mm
